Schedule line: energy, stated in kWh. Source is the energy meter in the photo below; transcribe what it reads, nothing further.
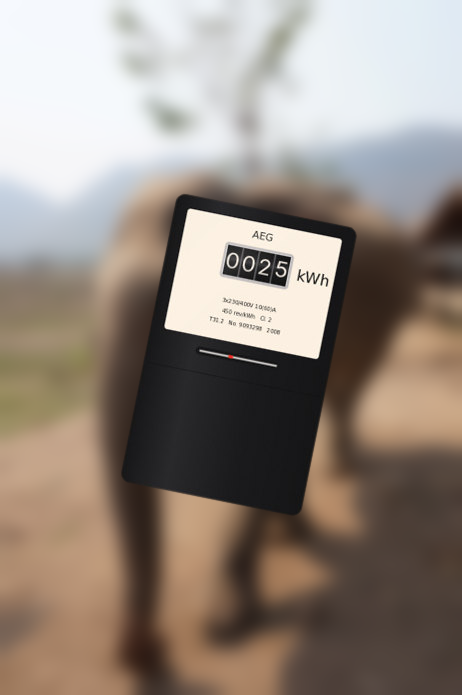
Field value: 25 kWh
